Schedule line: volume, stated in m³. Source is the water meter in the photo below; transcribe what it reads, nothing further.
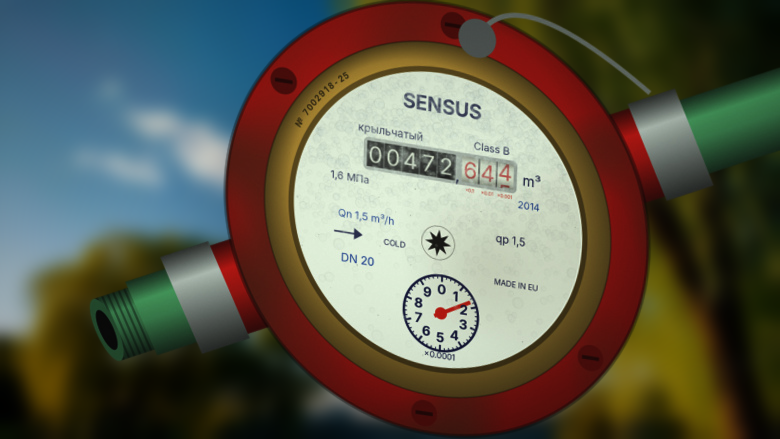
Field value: 472.6441 m³
